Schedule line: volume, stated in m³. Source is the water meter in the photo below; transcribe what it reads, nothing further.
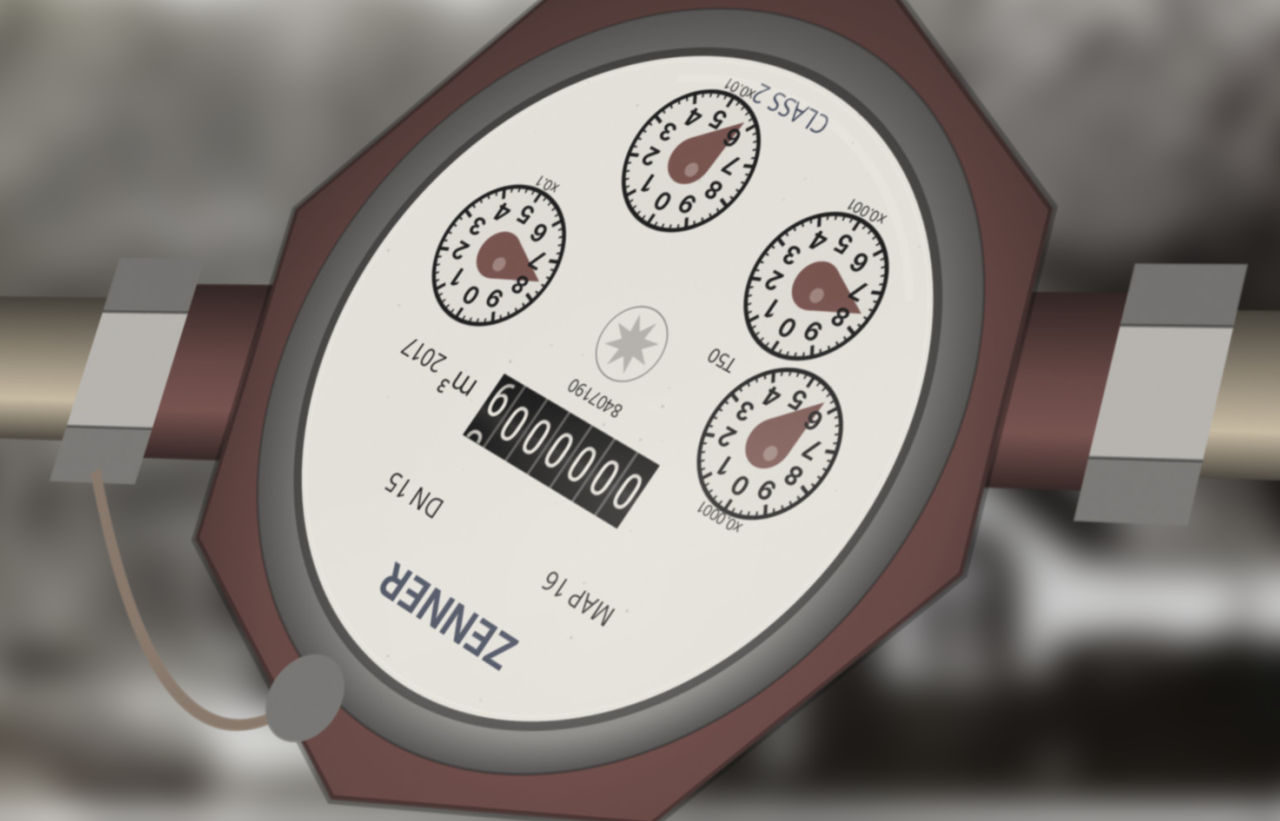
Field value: 8.7575 m³
